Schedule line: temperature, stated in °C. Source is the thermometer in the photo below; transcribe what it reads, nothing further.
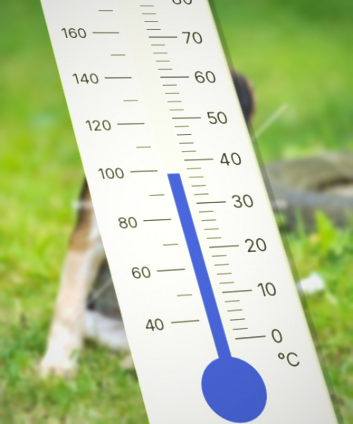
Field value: 37 °C
